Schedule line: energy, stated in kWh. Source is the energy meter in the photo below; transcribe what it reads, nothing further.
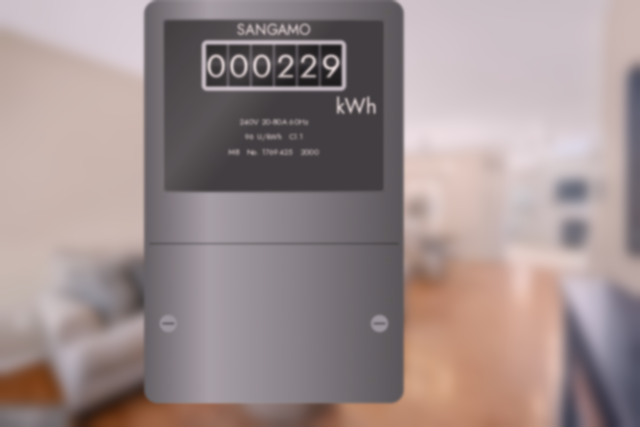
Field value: 229 kWh
